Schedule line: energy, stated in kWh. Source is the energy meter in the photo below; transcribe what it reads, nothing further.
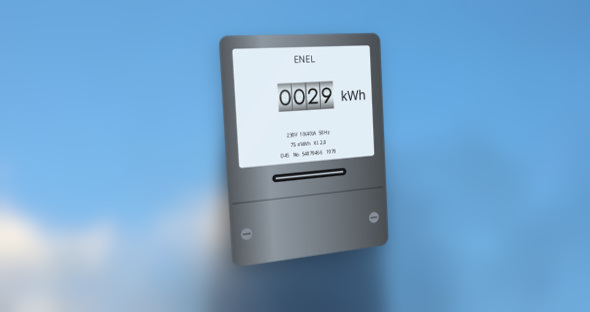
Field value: 29 kWh
